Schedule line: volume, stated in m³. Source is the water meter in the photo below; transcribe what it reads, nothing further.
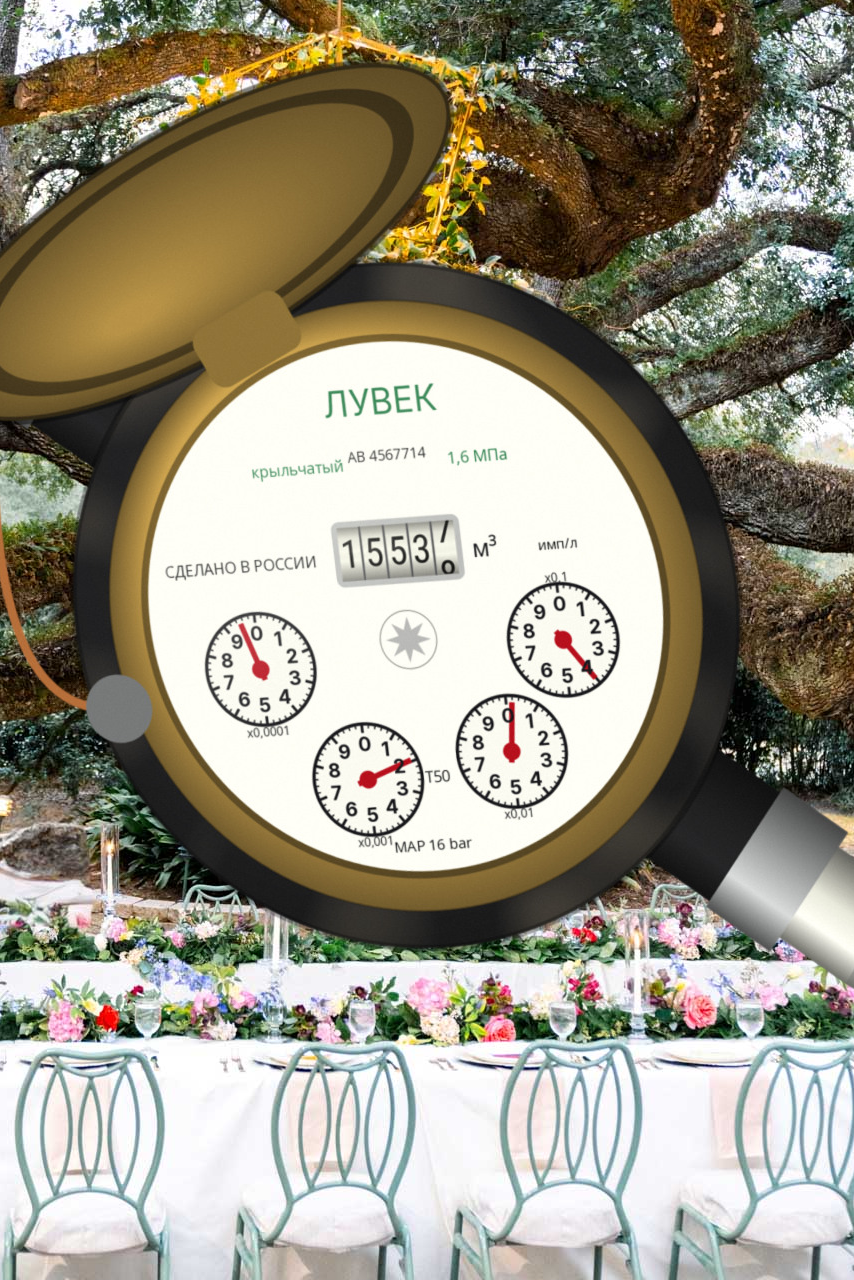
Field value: 15537.4019 m³
